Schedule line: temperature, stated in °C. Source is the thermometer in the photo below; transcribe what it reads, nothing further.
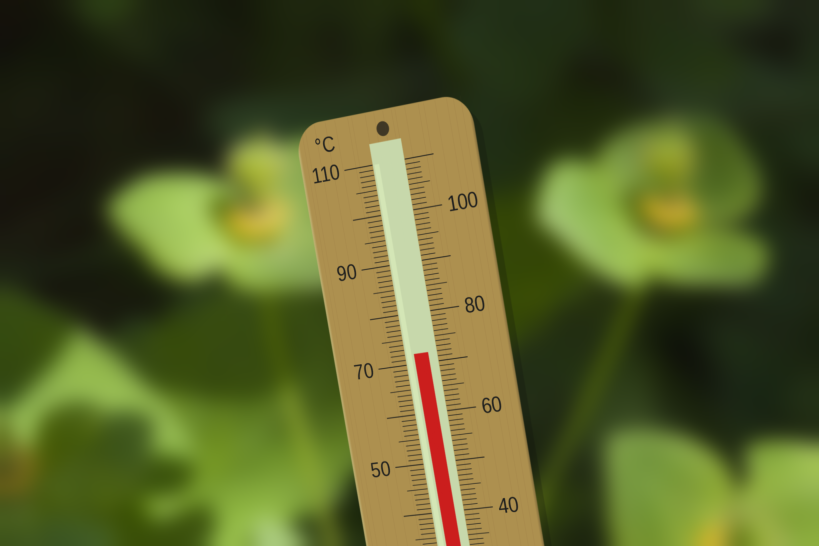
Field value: 72 °C
